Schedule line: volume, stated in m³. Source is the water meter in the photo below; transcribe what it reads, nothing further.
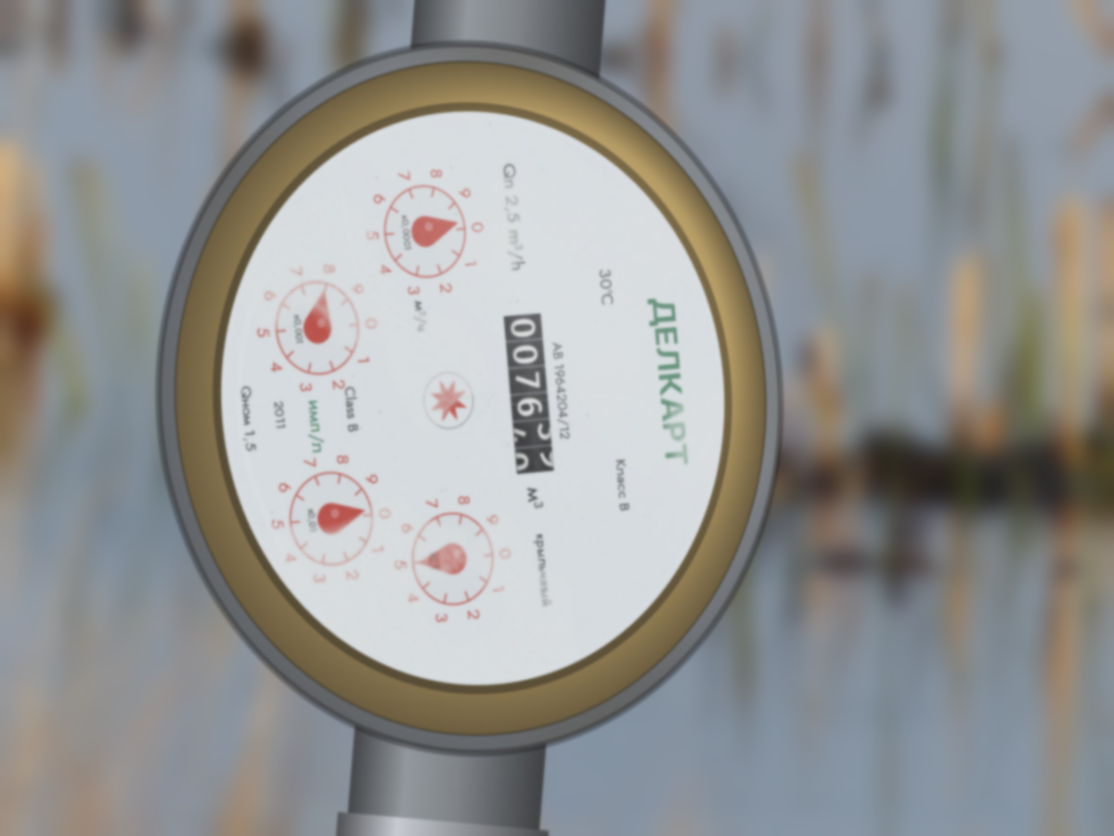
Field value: 7639.4979 m³
